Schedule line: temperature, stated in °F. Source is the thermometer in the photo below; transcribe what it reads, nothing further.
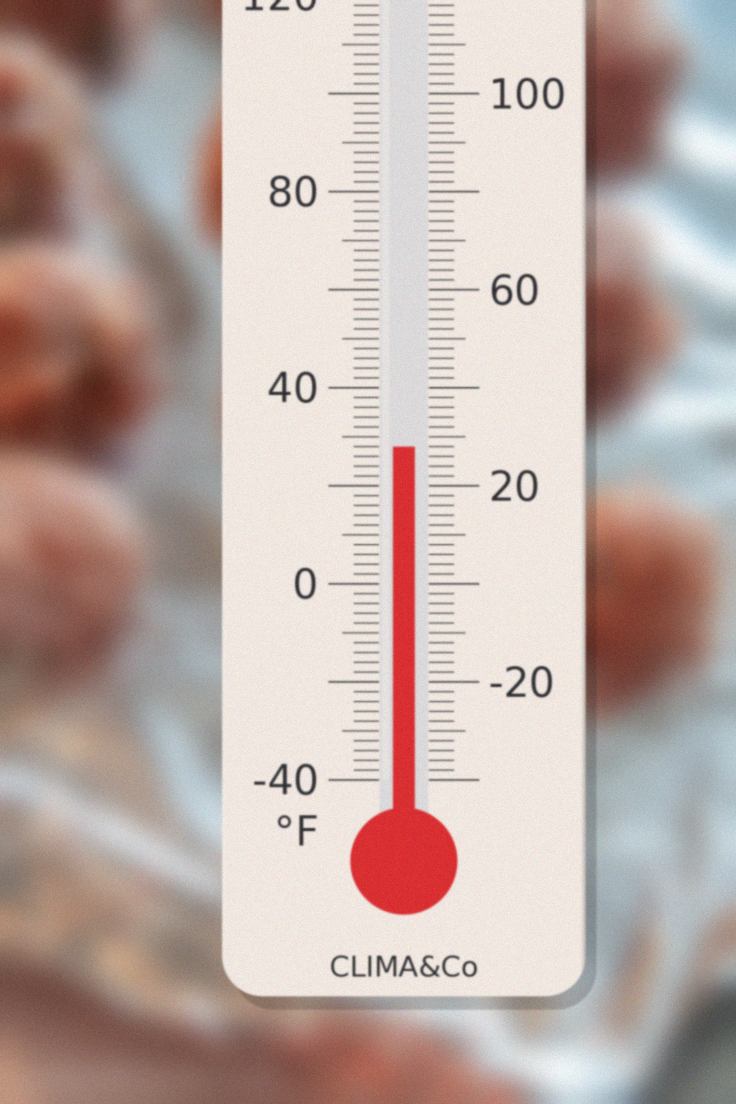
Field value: 28 °F
